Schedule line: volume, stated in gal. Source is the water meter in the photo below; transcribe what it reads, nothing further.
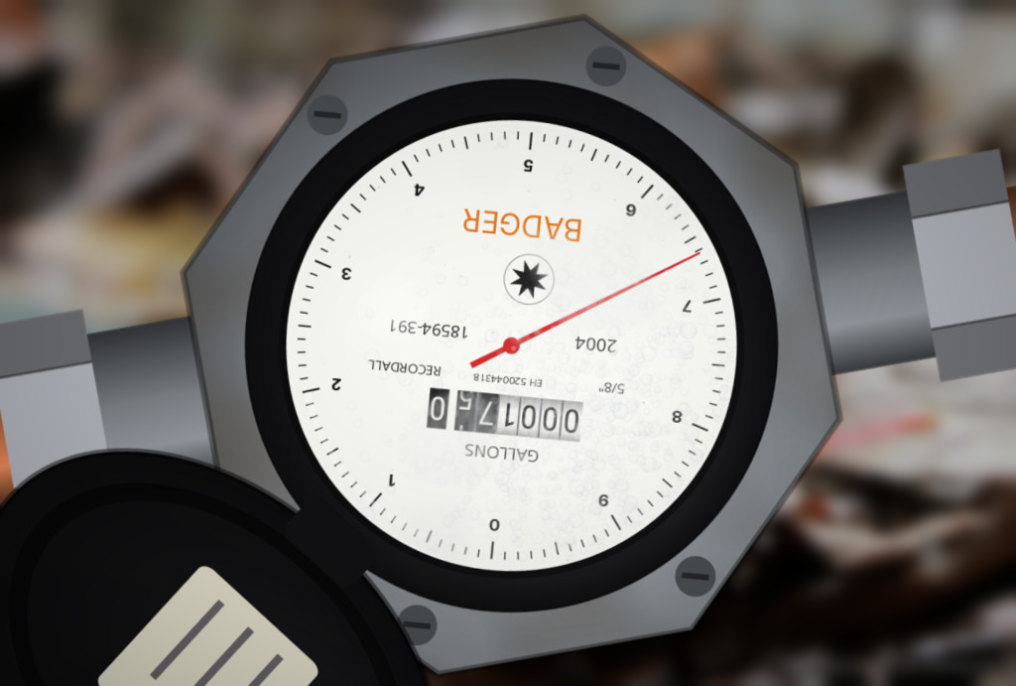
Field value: 1746.6 gal
